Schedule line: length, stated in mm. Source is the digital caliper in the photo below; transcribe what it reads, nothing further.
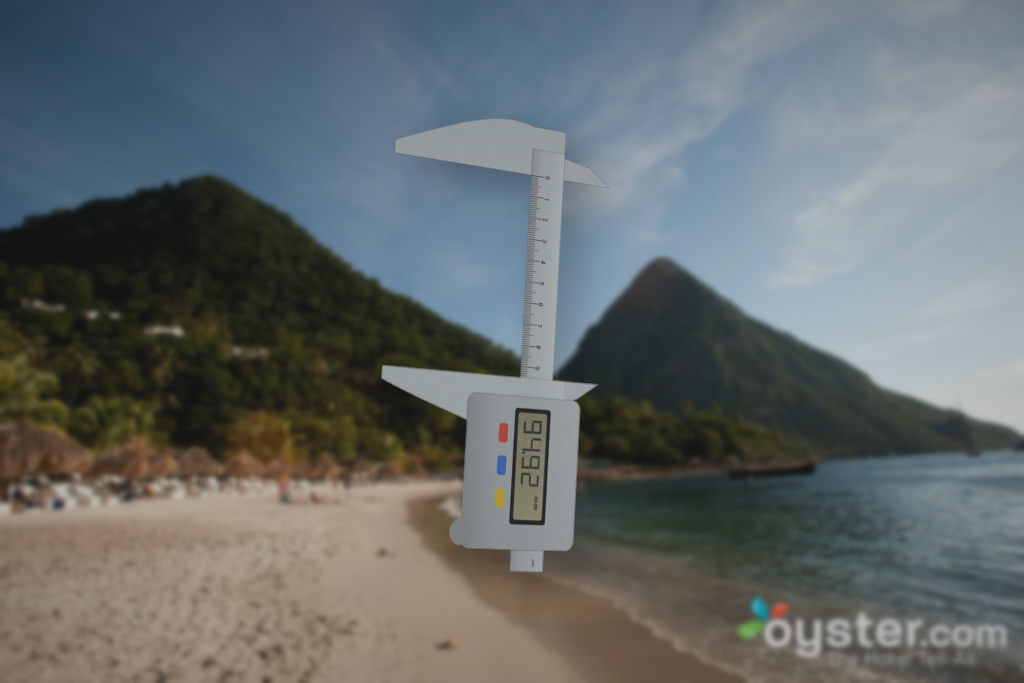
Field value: 94.92 mm
